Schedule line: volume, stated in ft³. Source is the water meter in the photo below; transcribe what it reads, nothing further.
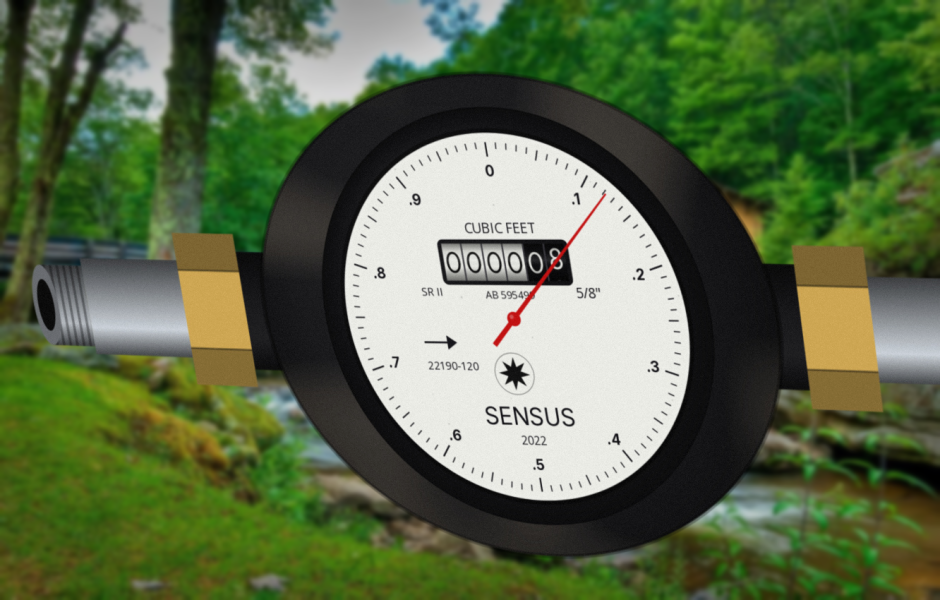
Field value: 8.12 ft³
